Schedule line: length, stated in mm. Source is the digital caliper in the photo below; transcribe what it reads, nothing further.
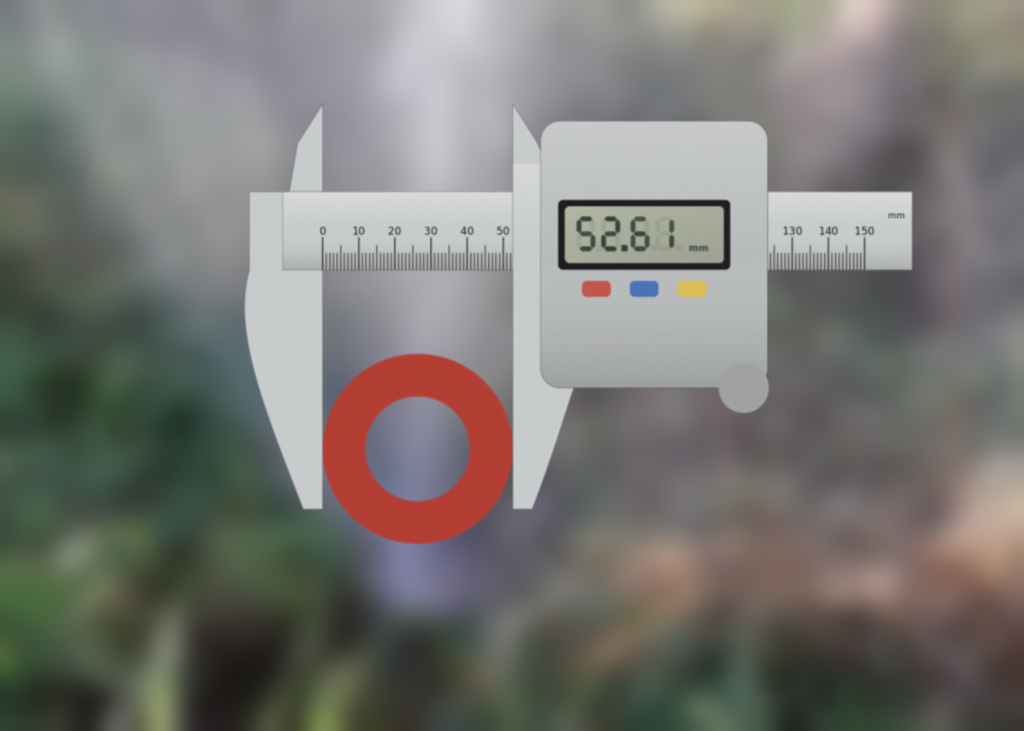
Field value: 52.61 mm
